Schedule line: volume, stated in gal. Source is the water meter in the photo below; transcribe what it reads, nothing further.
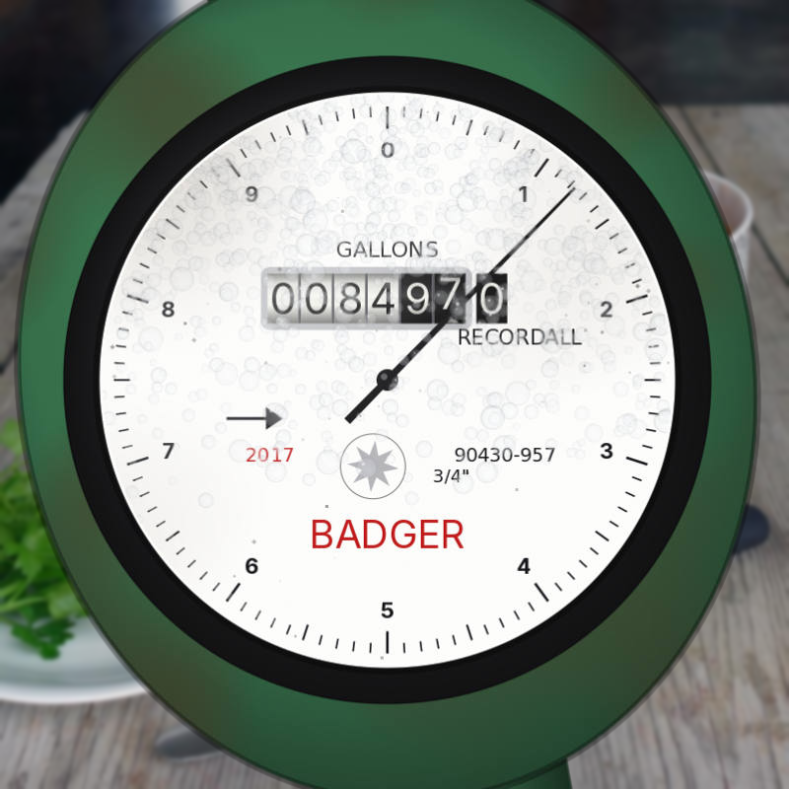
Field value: 84971.2 gal
